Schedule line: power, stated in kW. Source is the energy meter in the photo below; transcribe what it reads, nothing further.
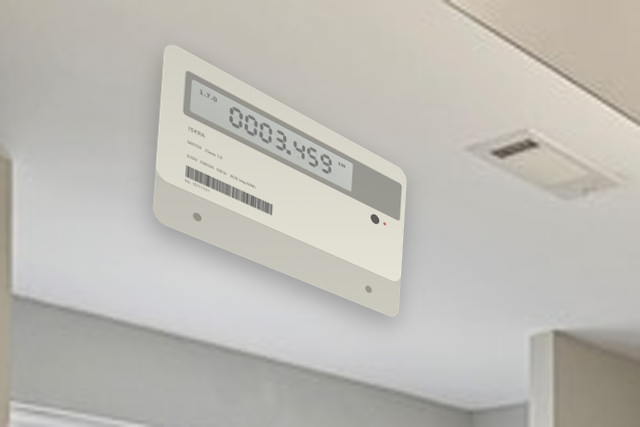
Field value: 3.459 kW
